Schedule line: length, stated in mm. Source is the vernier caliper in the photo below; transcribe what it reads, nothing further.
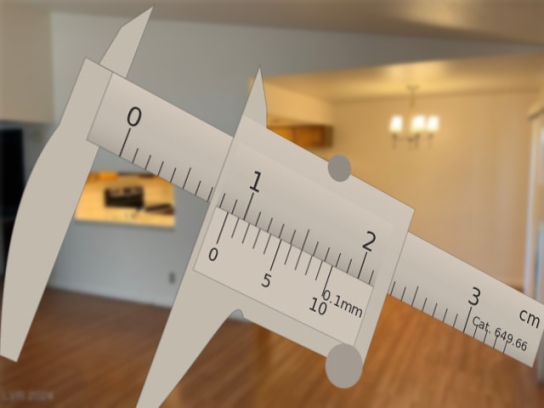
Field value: 8.7 mm
